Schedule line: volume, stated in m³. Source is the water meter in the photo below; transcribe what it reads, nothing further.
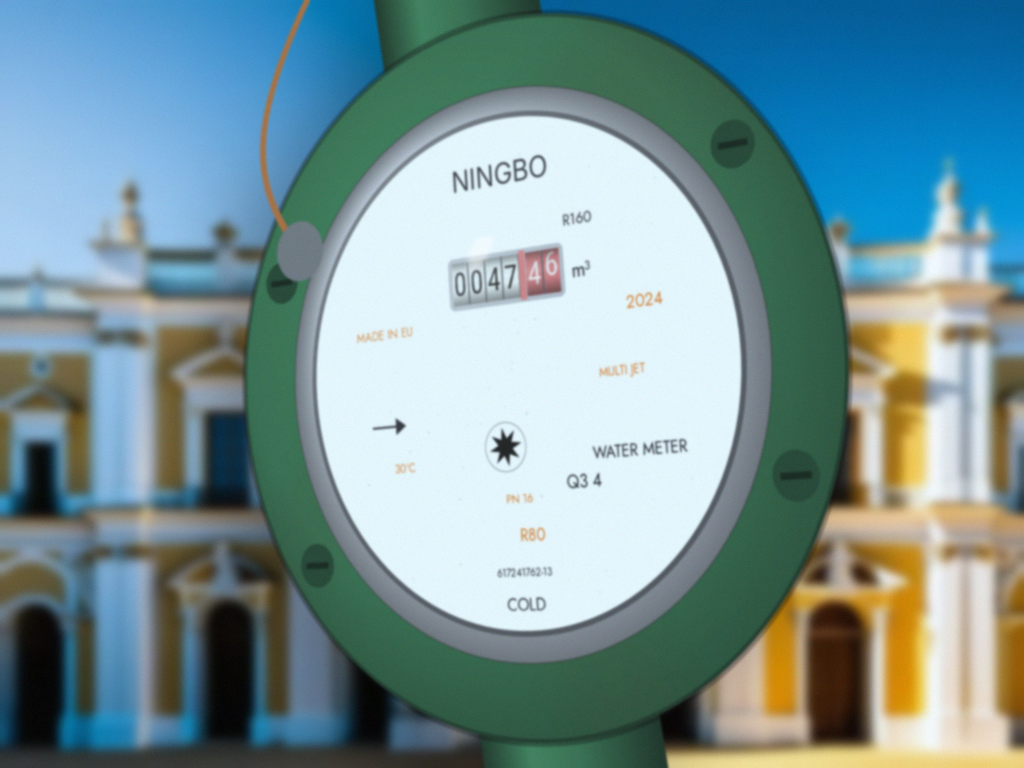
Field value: 47.46 m³
